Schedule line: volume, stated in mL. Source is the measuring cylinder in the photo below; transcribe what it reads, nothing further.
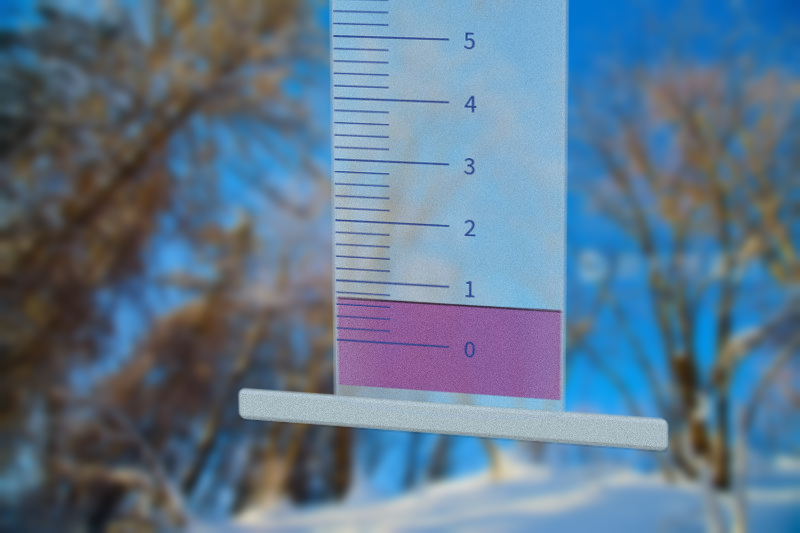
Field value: 0.7 mL
